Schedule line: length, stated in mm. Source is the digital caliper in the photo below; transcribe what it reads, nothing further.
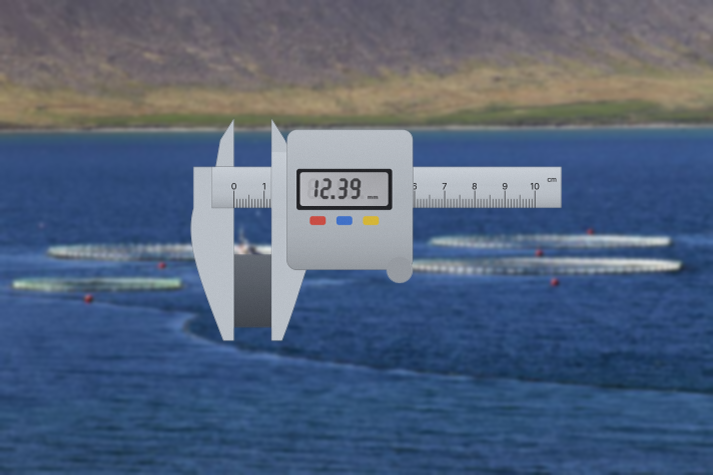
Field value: 12.39 mm
